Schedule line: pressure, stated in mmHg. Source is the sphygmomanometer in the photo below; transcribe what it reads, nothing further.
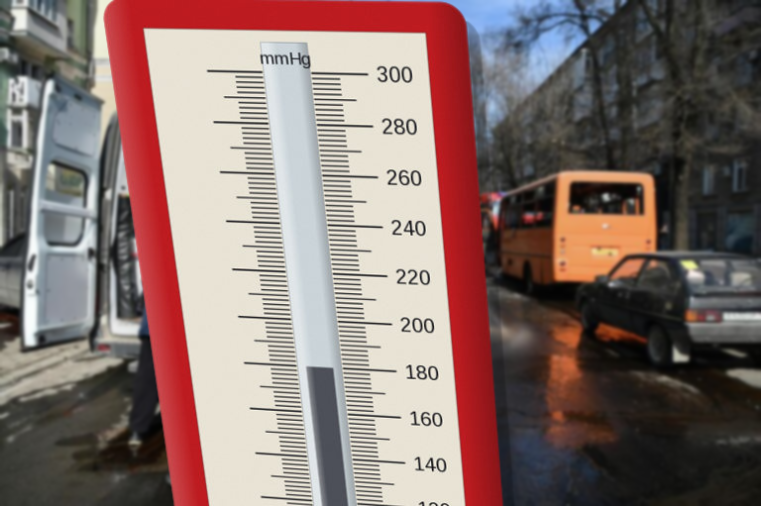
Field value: 180 mmHg
